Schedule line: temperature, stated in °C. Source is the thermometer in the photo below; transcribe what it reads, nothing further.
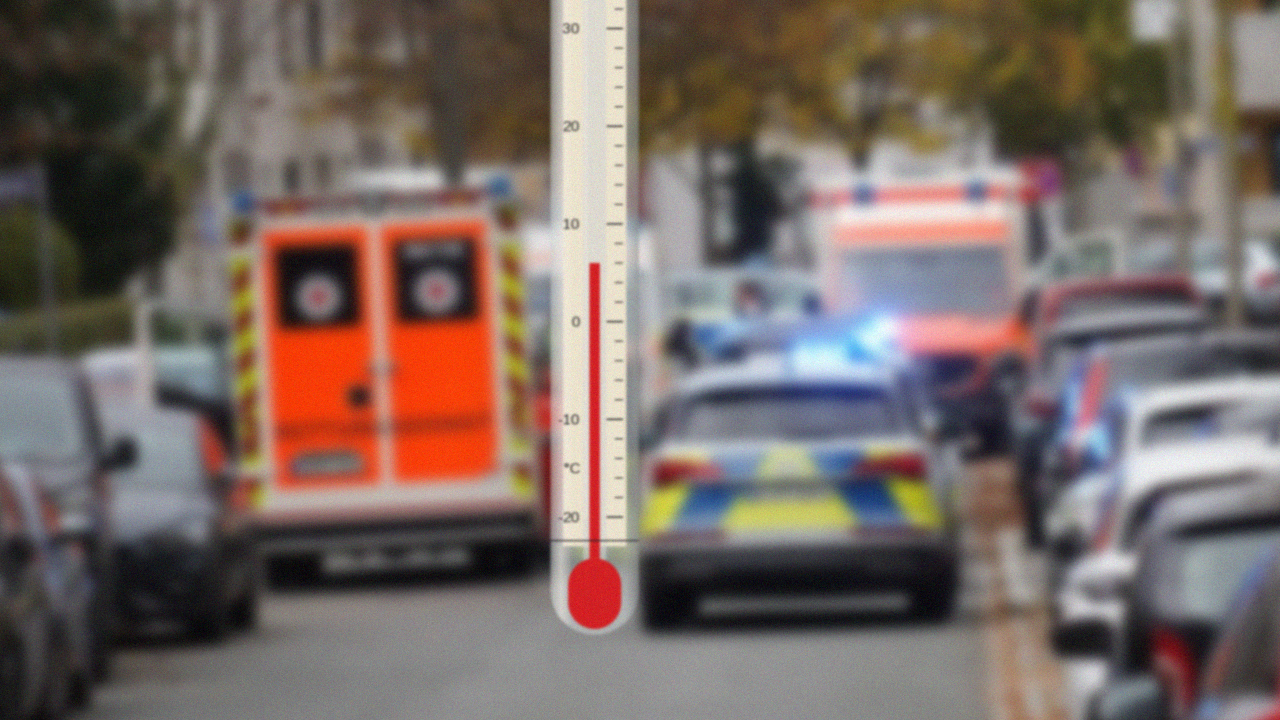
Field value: 6 °C
